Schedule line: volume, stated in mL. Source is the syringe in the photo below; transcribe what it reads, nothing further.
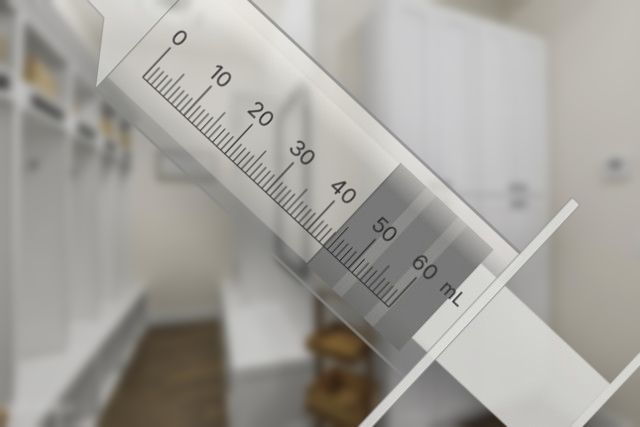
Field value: 44 mL
